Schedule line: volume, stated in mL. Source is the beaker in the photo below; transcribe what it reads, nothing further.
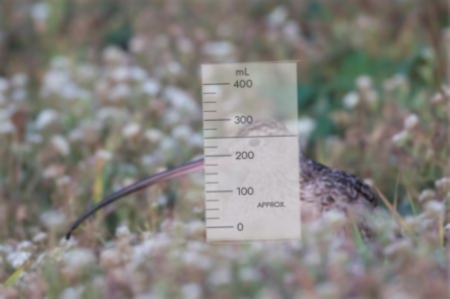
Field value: 250 mL
